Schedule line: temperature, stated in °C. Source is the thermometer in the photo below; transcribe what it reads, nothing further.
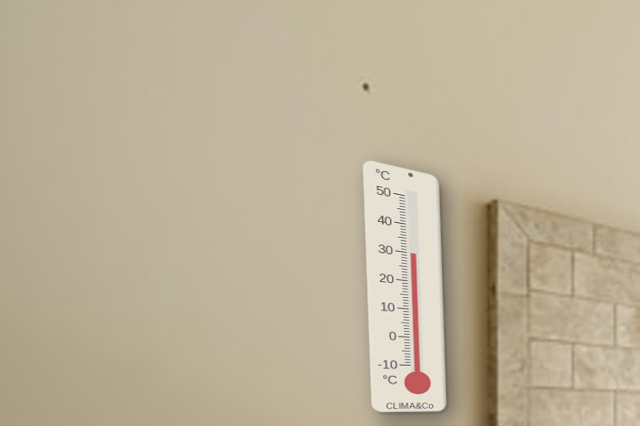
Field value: 30 °C
